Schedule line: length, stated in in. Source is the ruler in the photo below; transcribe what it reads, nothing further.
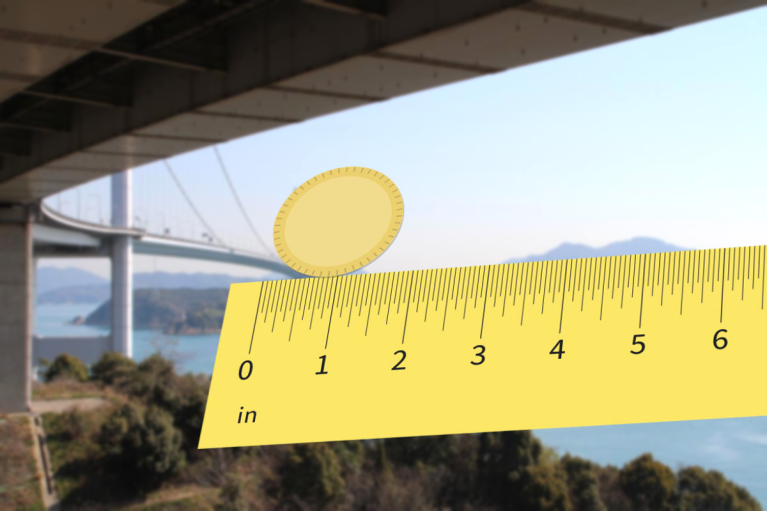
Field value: 1.75 in
